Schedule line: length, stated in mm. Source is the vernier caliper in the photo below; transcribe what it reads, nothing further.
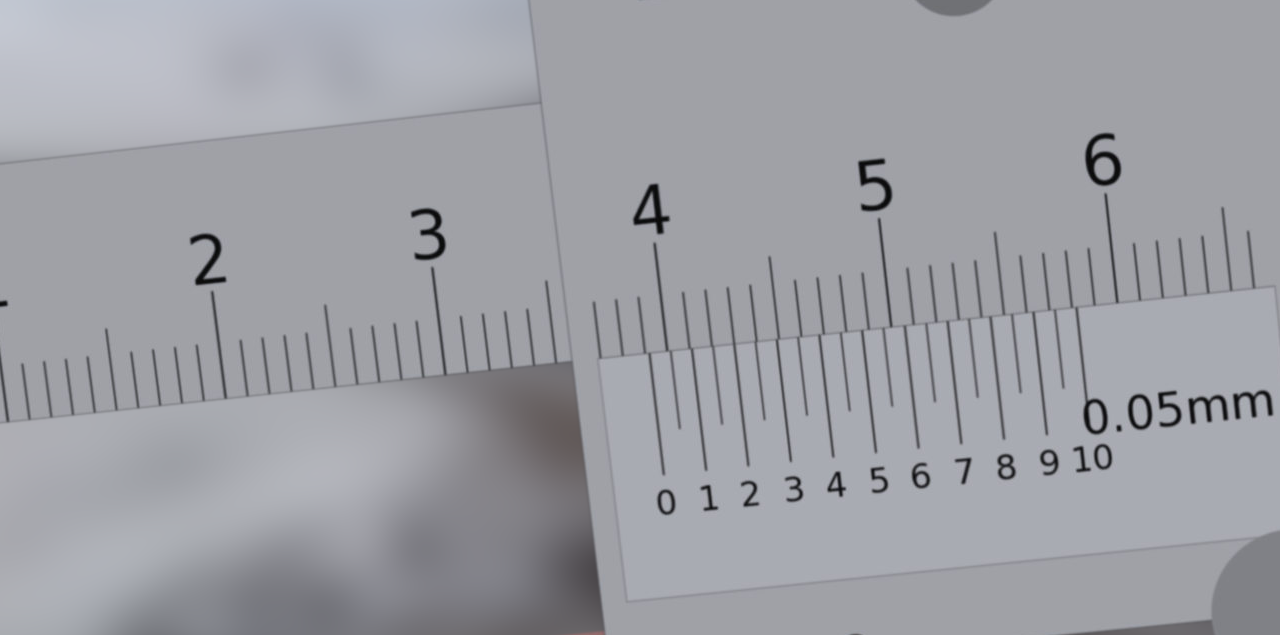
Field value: 39.2 mm
